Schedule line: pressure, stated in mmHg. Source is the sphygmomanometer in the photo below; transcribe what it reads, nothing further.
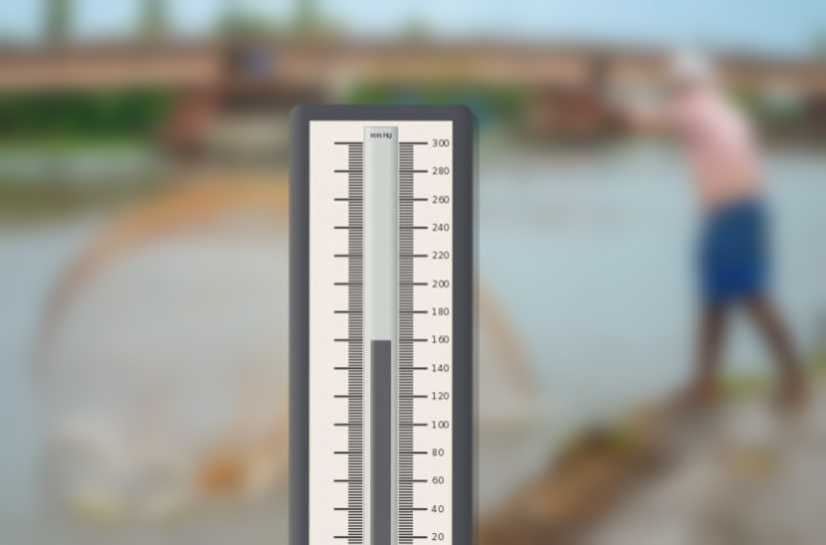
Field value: 160 mmHg
